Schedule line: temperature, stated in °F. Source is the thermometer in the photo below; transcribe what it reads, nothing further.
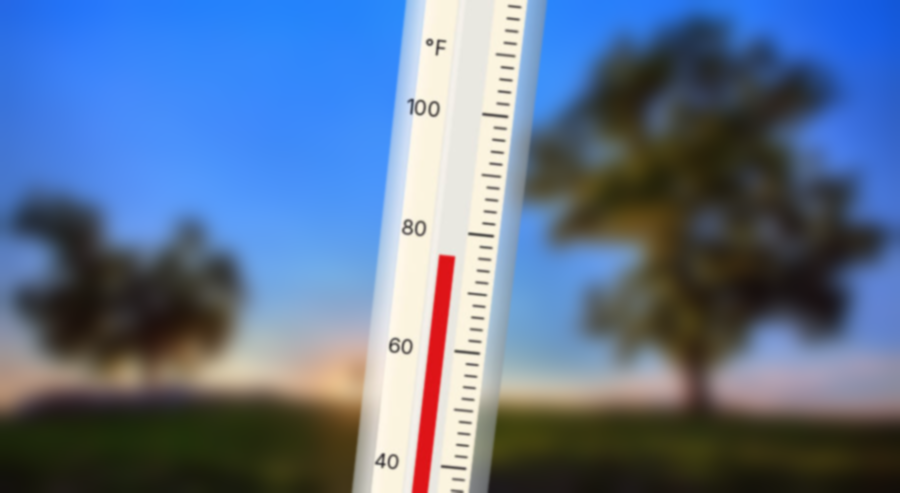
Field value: 76 °F
